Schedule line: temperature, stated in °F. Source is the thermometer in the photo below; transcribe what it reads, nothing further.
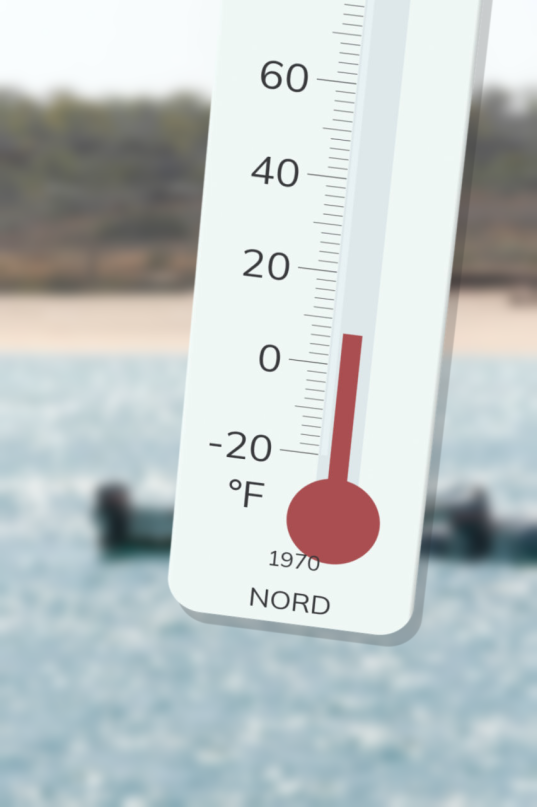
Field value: 7 °F
